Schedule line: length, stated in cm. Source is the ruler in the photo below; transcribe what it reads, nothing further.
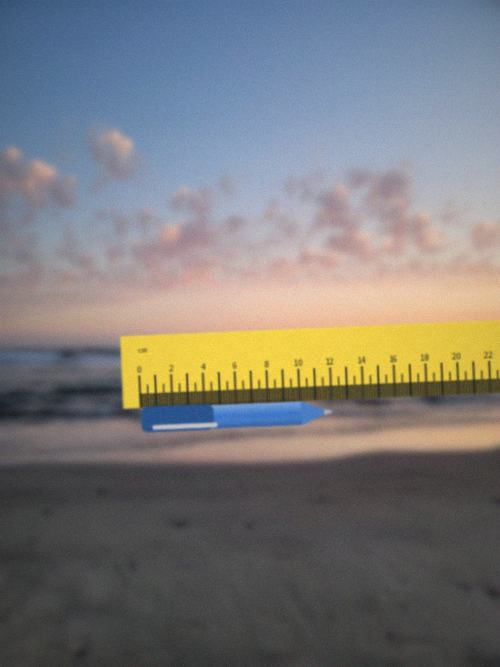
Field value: 12 cm
